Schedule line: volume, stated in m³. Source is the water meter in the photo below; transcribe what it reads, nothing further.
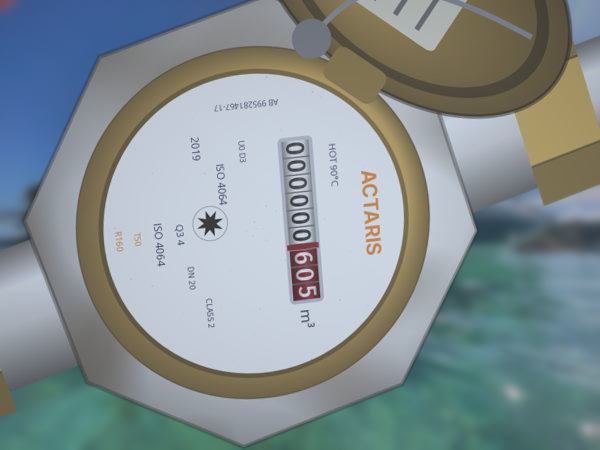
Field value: 0.605 m³
